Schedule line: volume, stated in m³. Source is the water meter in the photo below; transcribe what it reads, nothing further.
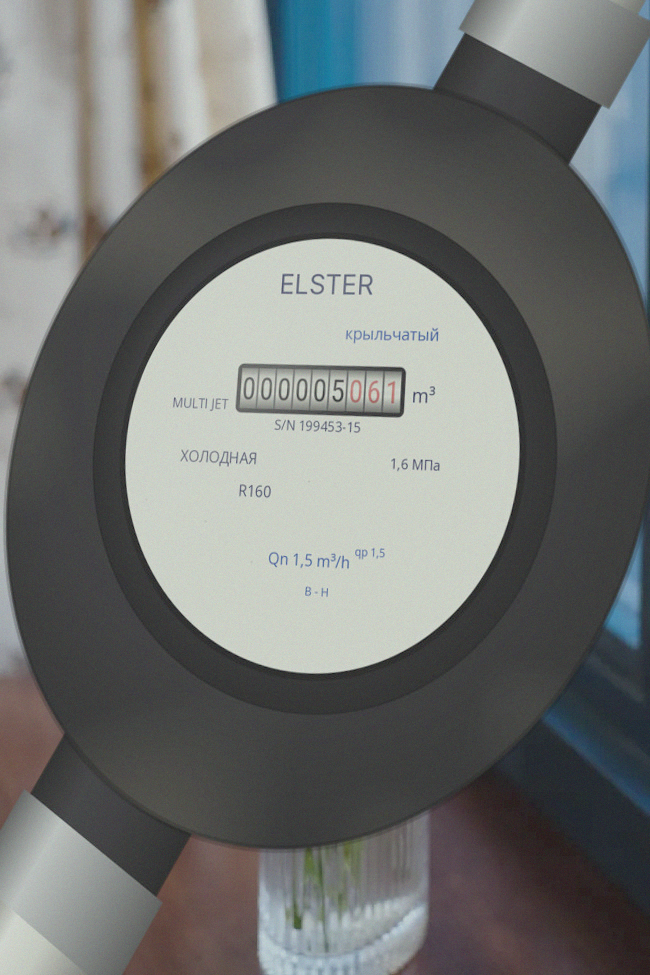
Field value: 5.061 m³
